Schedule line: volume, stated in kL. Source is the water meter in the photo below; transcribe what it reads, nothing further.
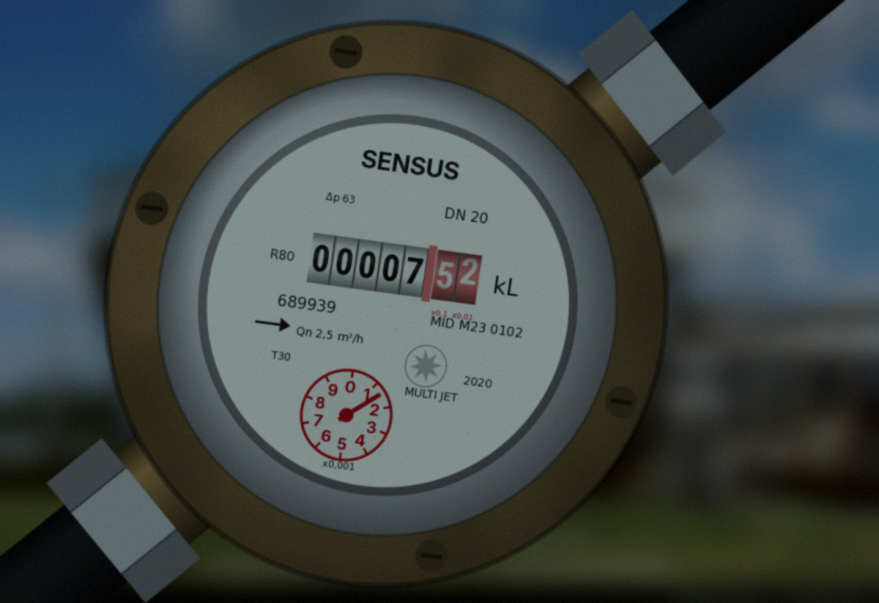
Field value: 7.521 kL
